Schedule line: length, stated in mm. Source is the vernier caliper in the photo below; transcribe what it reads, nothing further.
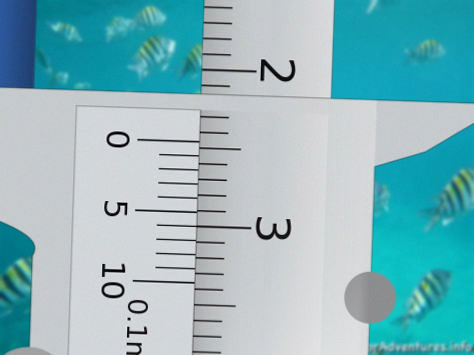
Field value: 24.6 mm
